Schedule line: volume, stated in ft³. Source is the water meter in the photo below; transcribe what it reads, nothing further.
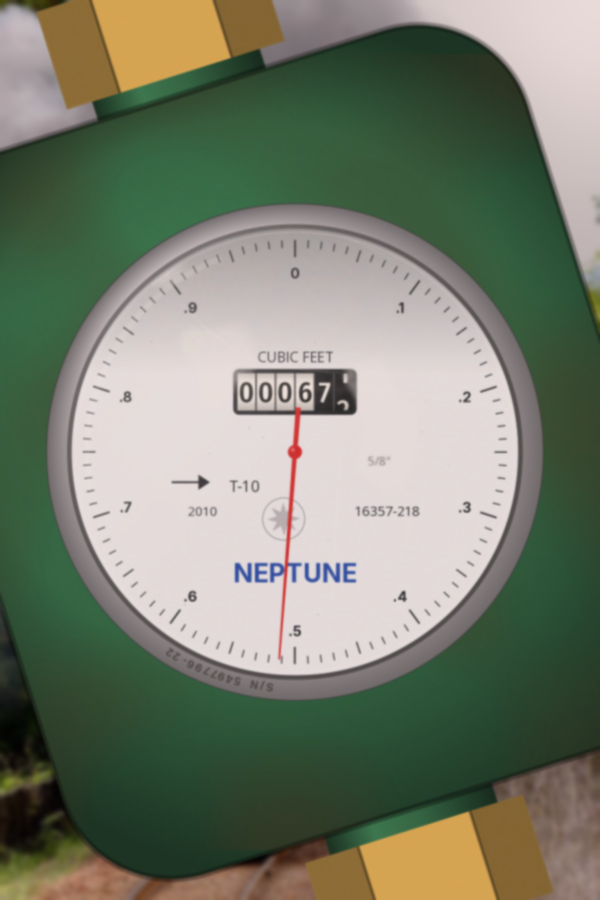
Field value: 671.51 ft³
